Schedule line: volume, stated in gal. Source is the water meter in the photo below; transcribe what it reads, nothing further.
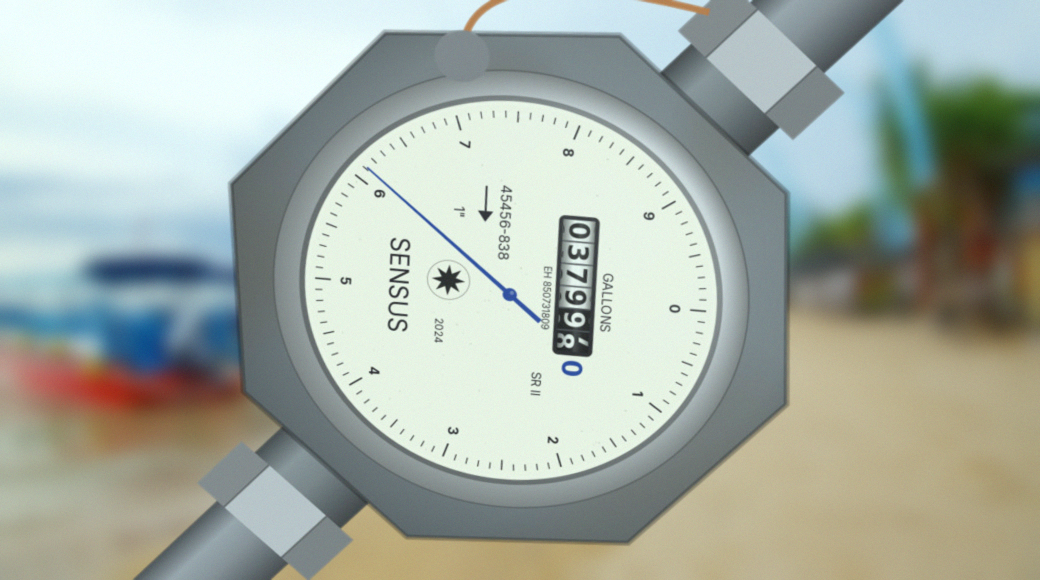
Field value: 379976.1 gal
